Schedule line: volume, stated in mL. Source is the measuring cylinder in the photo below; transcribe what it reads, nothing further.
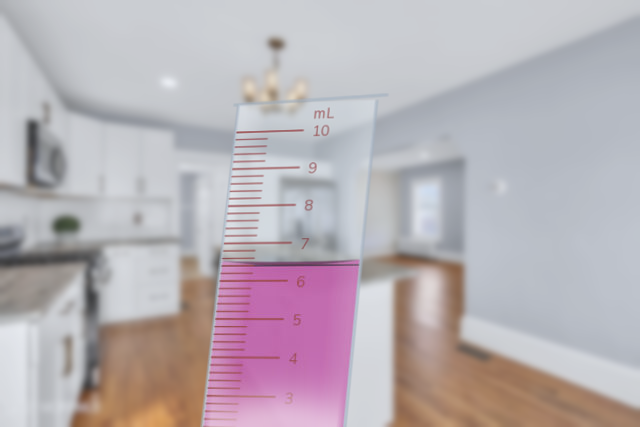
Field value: 6.4 mL
